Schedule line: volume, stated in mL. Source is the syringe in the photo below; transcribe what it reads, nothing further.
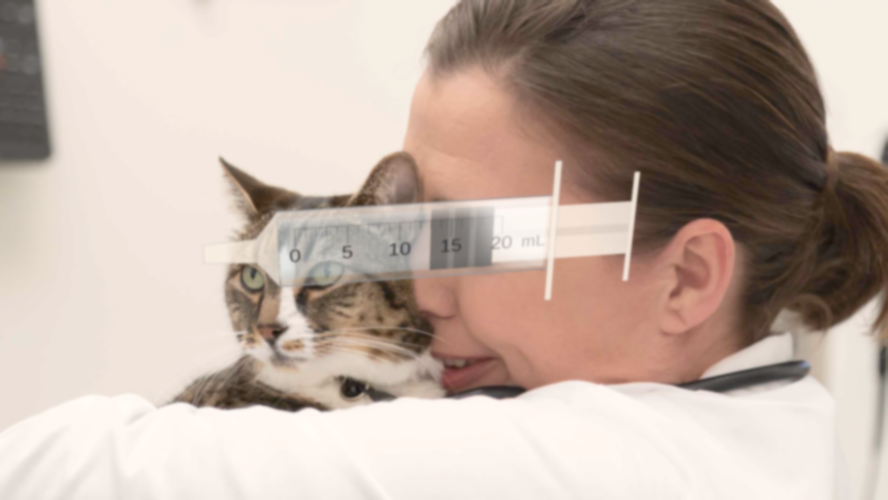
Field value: 13 mL
